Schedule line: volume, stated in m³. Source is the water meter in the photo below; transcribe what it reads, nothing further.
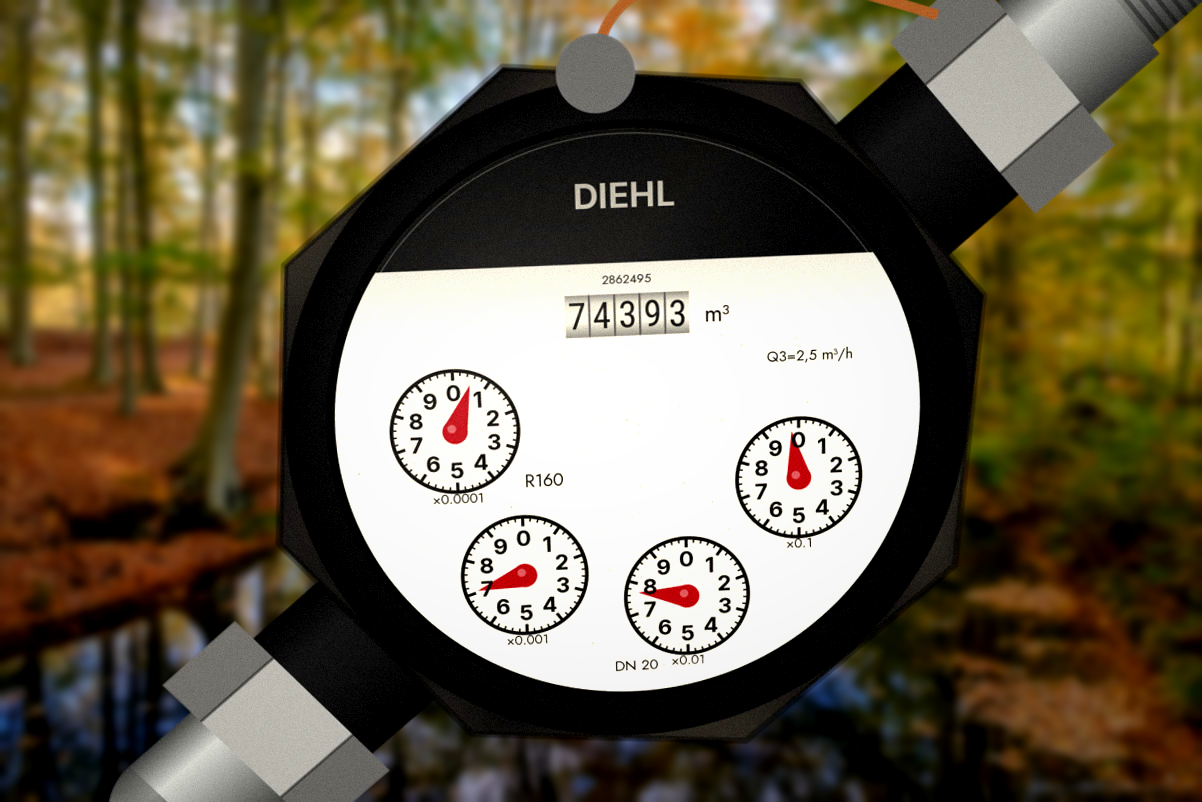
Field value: 74392.9770 m³
